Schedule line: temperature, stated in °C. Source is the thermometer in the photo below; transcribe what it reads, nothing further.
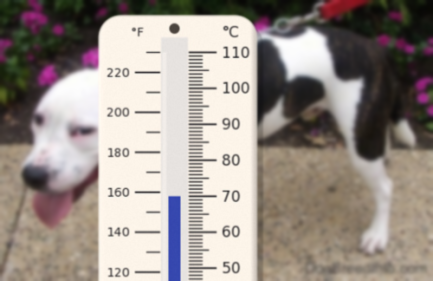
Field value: 70 °C
